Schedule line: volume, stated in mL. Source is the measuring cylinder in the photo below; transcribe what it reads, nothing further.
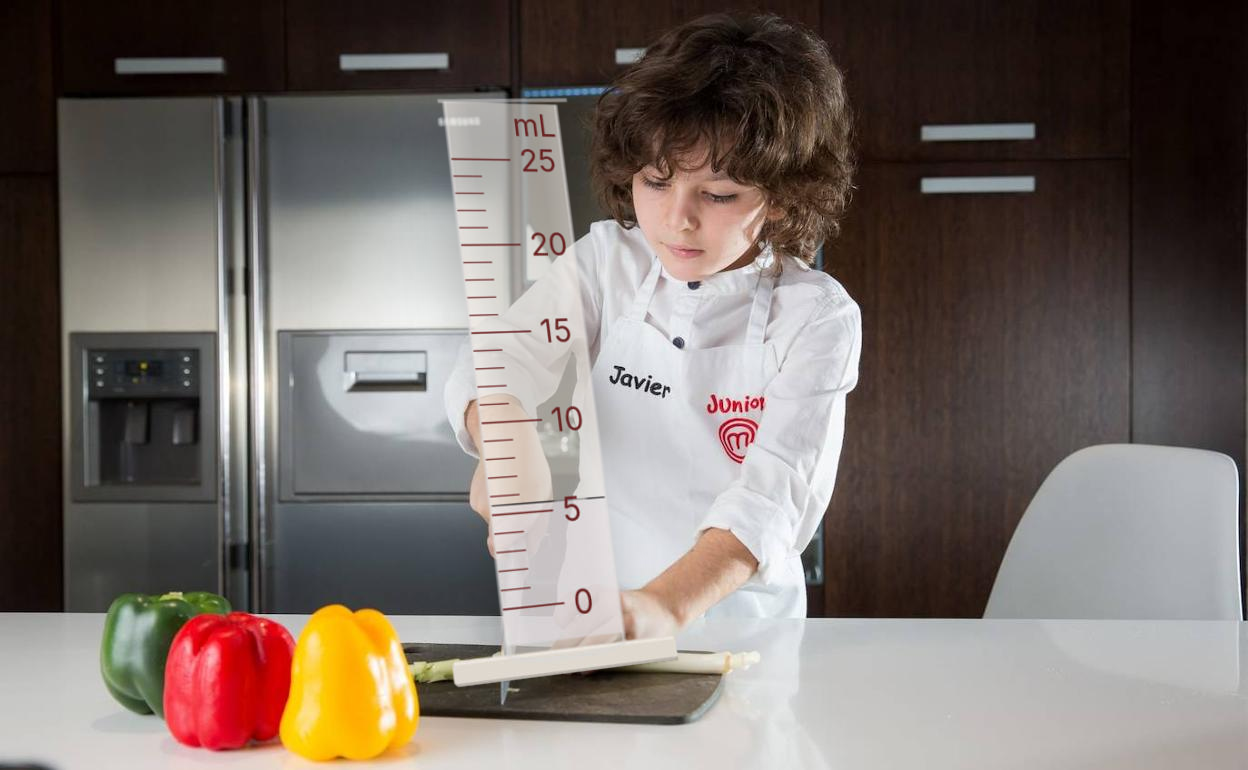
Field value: 5.5 mL
